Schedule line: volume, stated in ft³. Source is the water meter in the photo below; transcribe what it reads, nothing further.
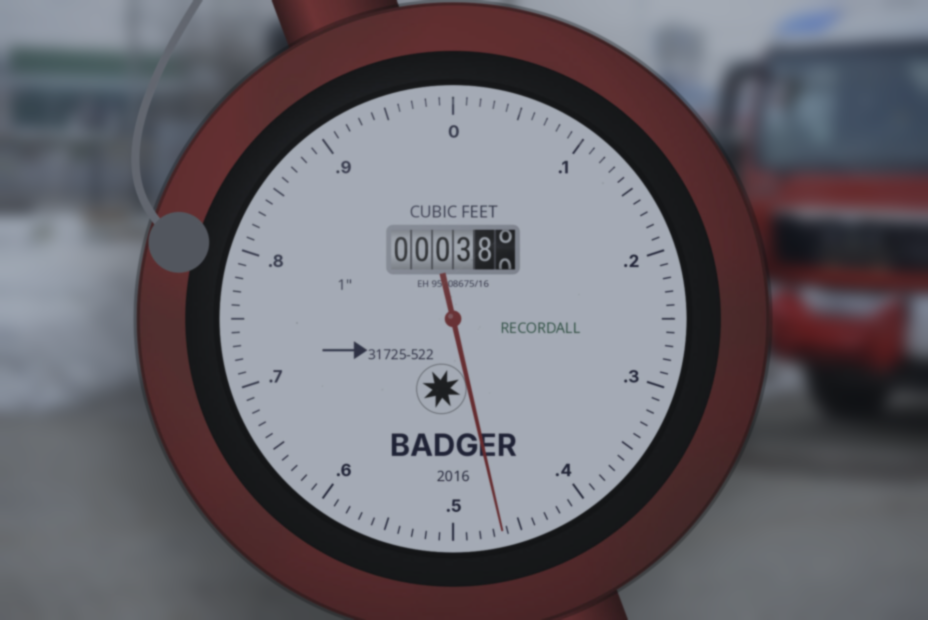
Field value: 388.46 ft³
